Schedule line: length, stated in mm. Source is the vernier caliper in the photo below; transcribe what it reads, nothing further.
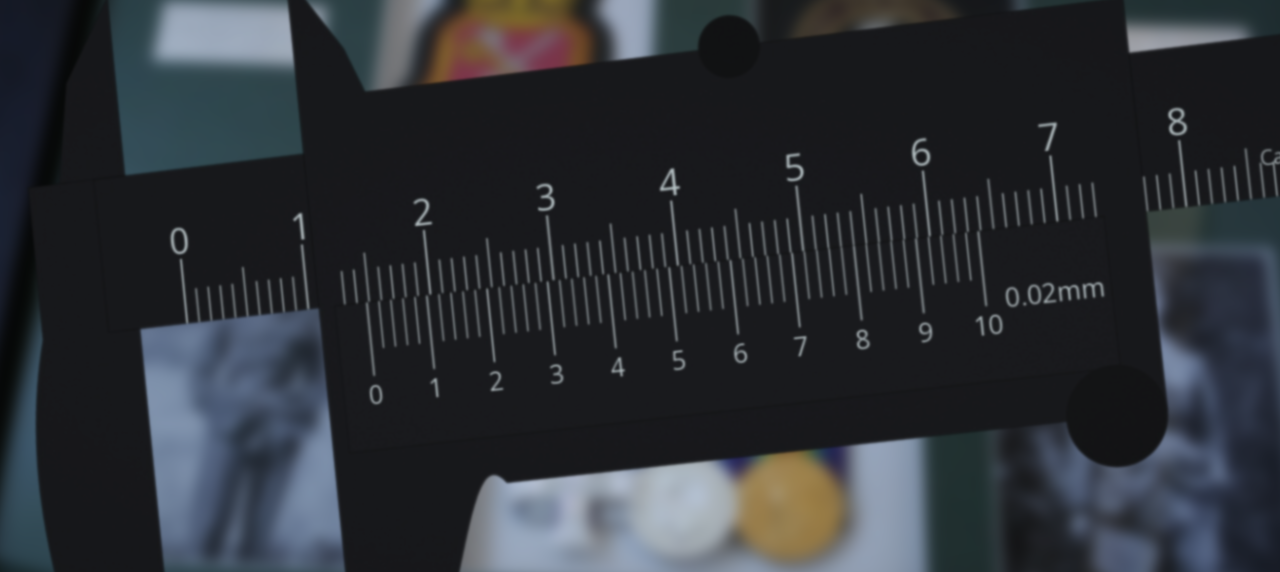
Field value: 14.8 mm
